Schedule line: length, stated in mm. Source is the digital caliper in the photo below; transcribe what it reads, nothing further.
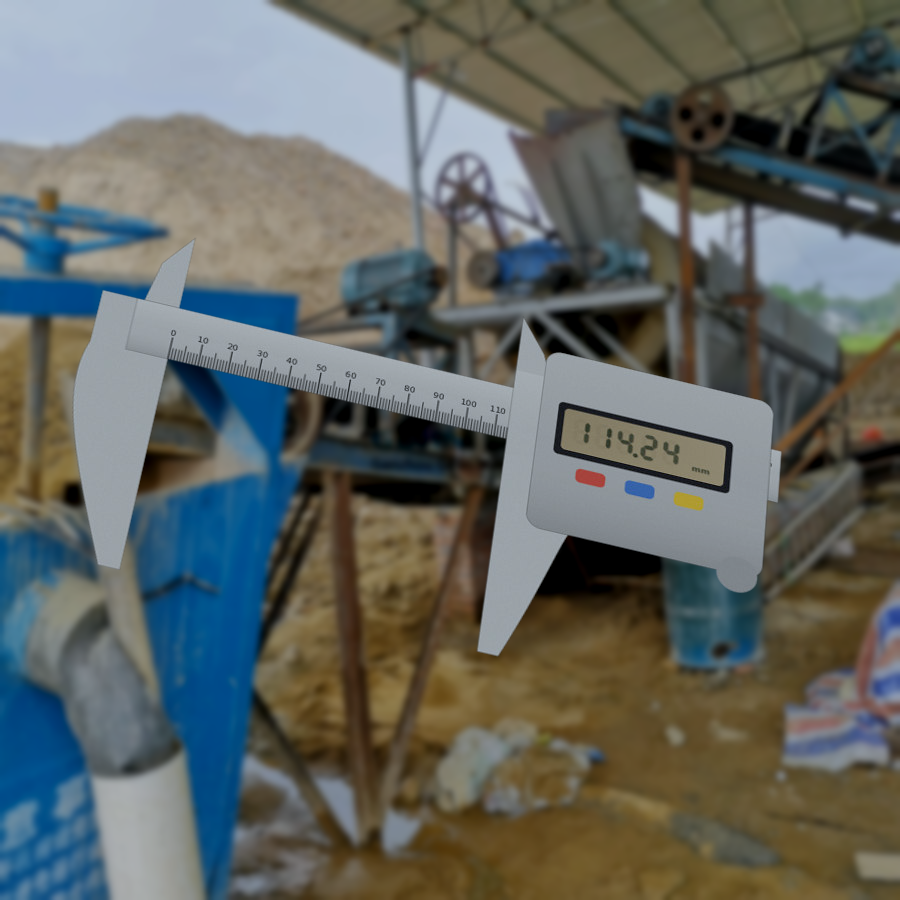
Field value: 114.24 mm
